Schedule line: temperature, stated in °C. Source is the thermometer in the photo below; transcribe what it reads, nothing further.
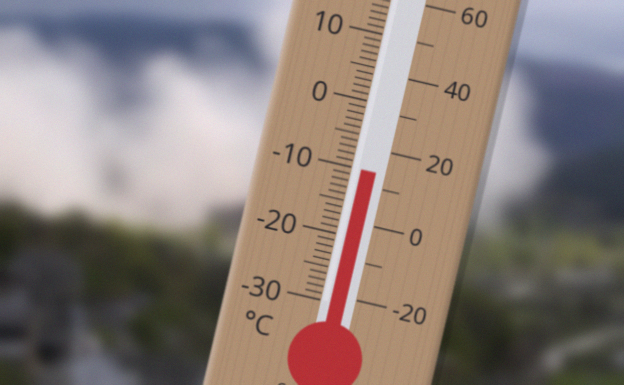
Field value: -10 °C
